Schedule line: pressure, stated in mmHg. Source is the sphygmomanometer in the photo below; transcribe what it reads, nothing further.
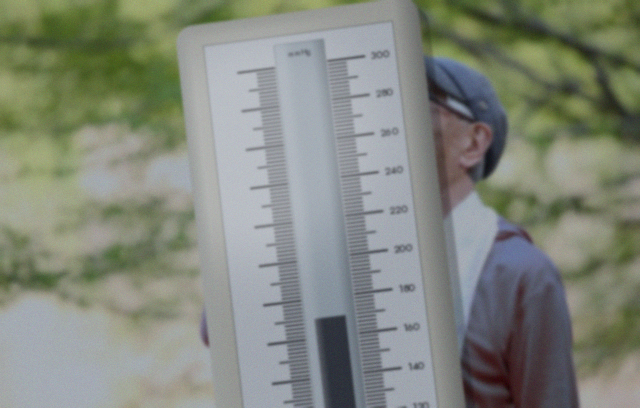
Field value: 170 mmHg
